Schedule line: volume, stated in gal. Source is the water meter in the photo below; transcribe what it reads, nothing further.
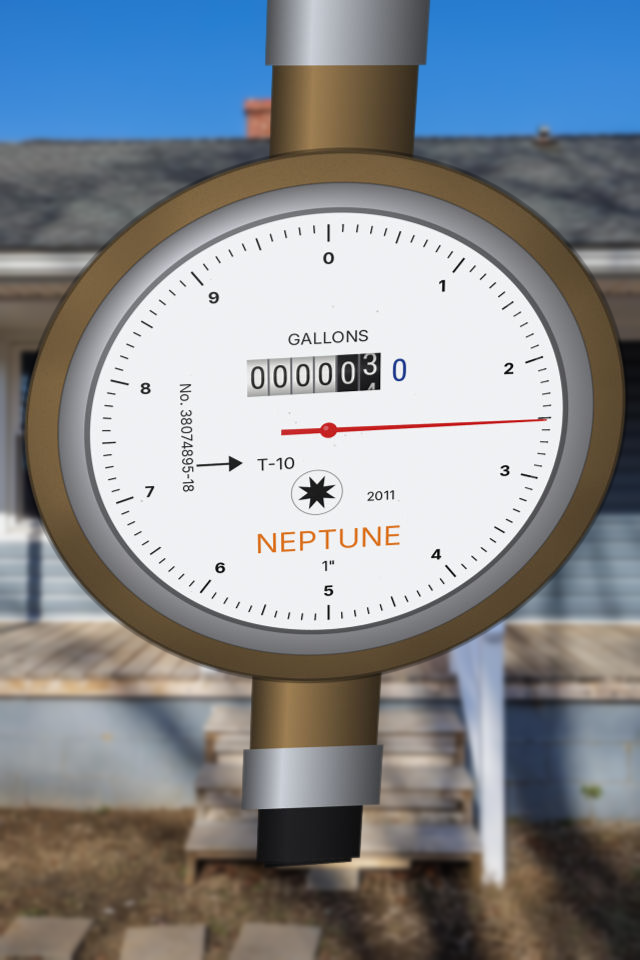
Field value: 32.5 gal
